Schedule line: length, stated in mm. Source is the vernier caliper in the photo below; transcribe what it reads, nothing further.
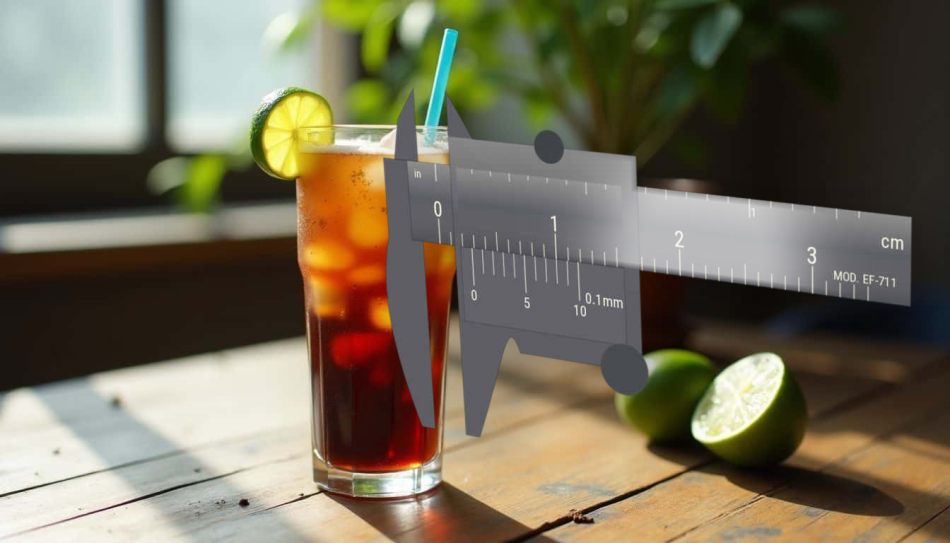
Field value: 2.8 mm
